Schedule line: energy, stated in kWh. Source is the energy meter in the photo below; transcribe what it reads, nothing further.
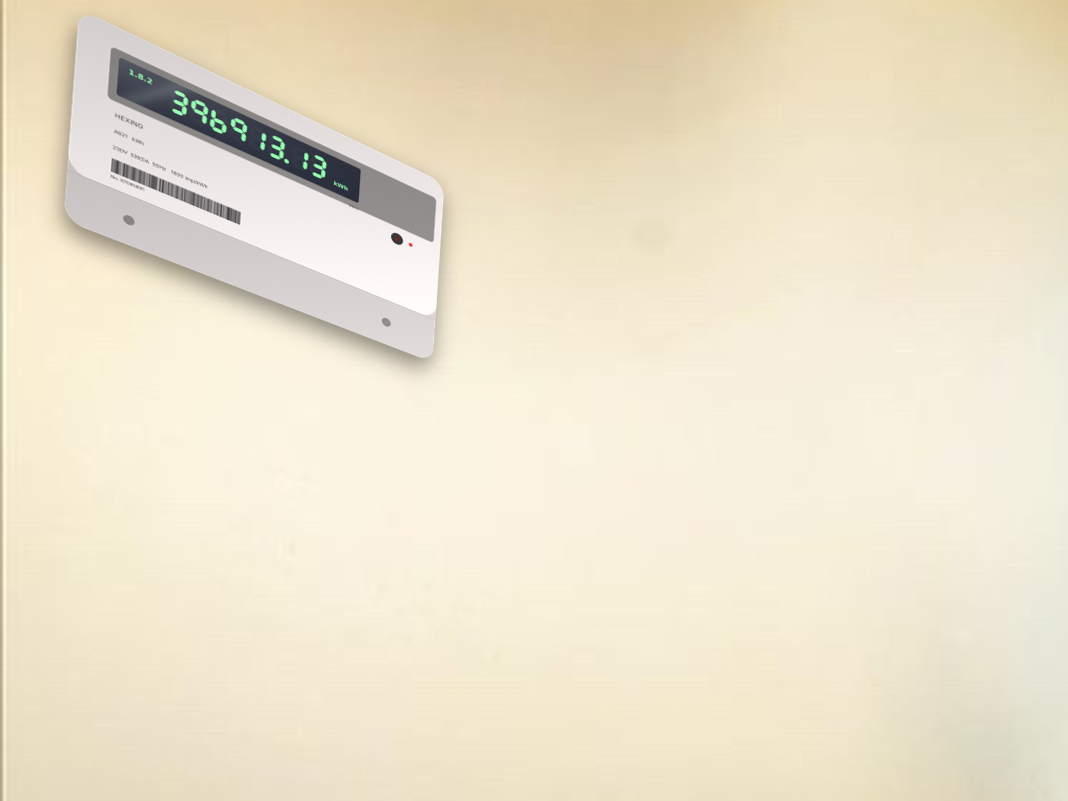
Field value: 396913.13 kWh
